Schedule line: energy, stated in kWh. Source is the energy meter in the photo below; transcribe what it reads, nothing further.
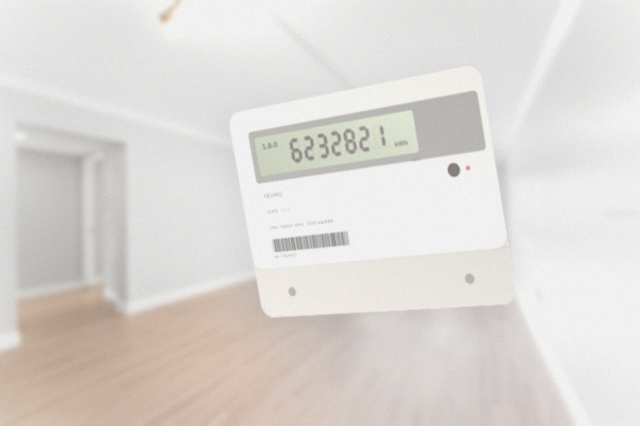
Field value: 6232821 kWh
